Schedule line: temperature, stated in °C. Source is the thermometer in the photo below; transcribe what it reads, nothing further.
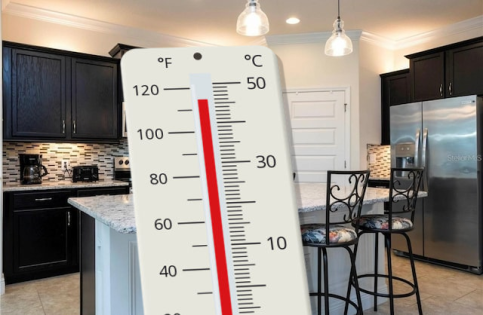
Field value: 46 °C
